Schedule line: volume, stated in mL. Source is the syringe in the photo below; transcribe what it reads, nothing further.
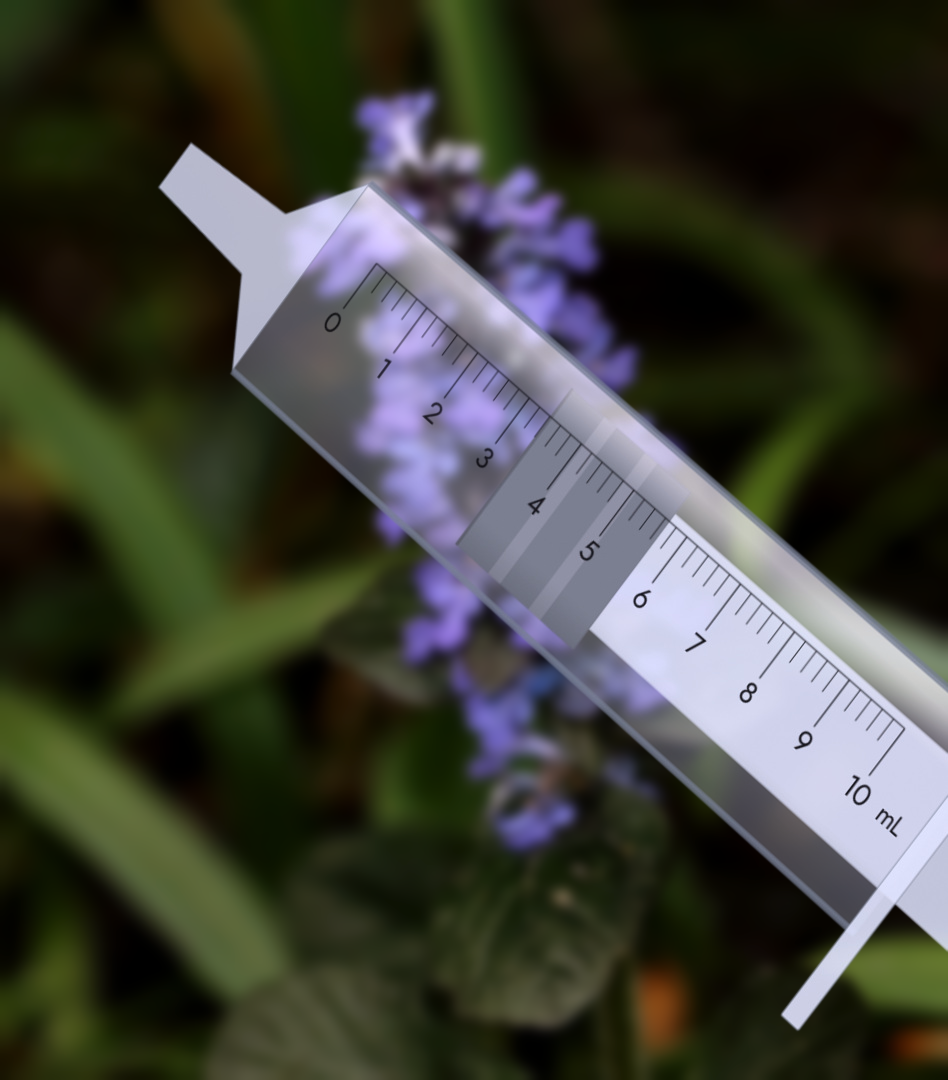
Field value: 3.4 mL
